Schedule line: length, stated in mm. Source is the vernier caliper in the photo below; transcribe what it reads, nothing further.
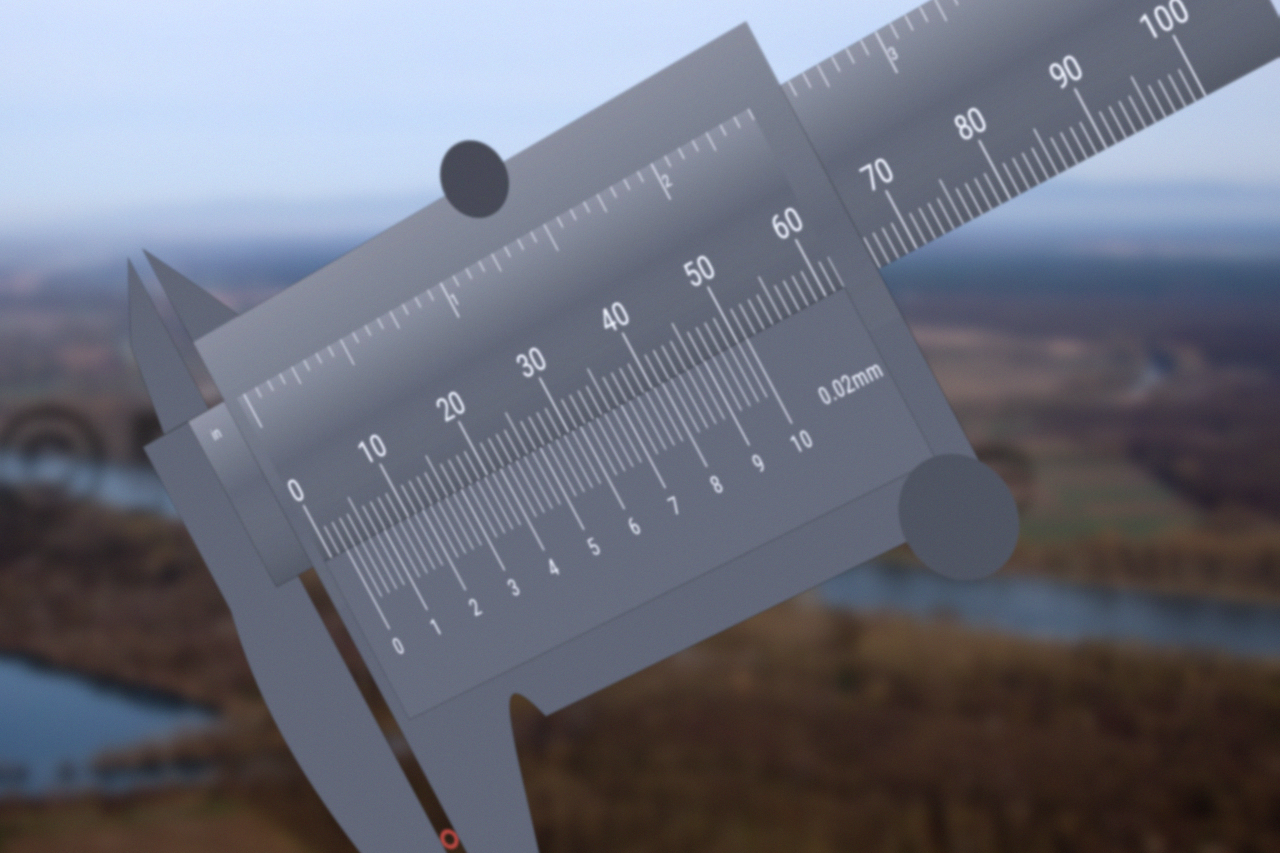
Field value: 2.0 mm
